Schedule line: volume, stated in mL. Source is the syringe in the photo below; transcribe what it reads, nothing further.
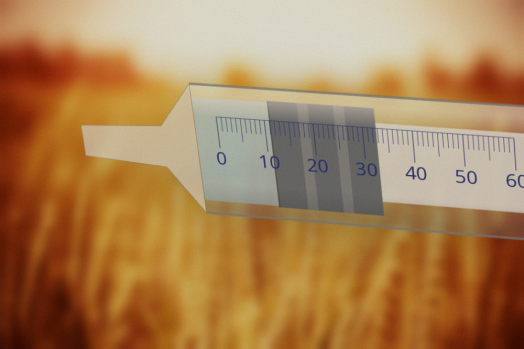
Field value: 11 mL
